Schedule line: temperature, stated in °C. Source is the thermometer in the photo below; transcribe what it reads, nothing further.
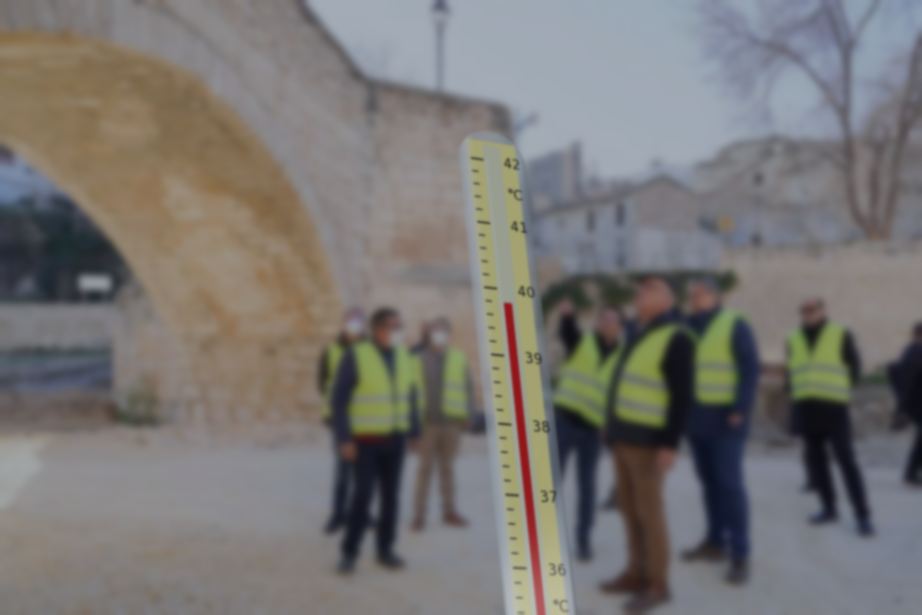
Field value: 39.8 °C
